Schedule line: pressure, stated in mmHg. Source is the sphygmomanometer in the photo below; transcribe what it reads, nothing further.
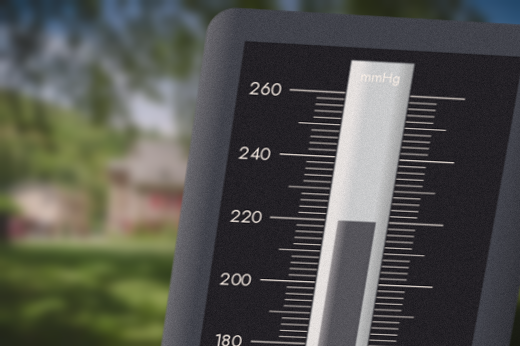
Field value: 220 mmHg
